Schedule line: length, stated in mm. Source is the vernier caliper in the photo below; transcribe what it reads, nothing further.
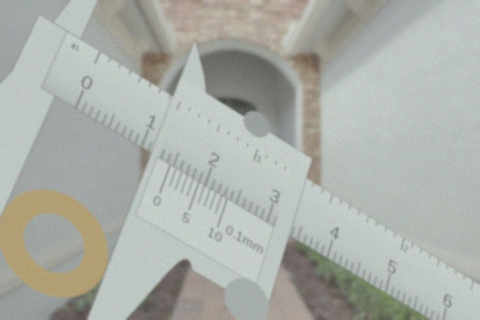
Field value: 14.5 mm
